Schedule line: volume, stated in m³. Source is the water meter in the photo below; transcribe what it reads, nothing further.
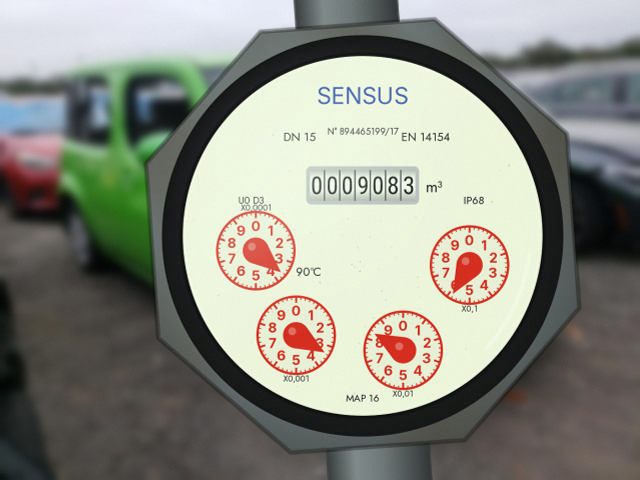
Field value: 9083.5833 m³
